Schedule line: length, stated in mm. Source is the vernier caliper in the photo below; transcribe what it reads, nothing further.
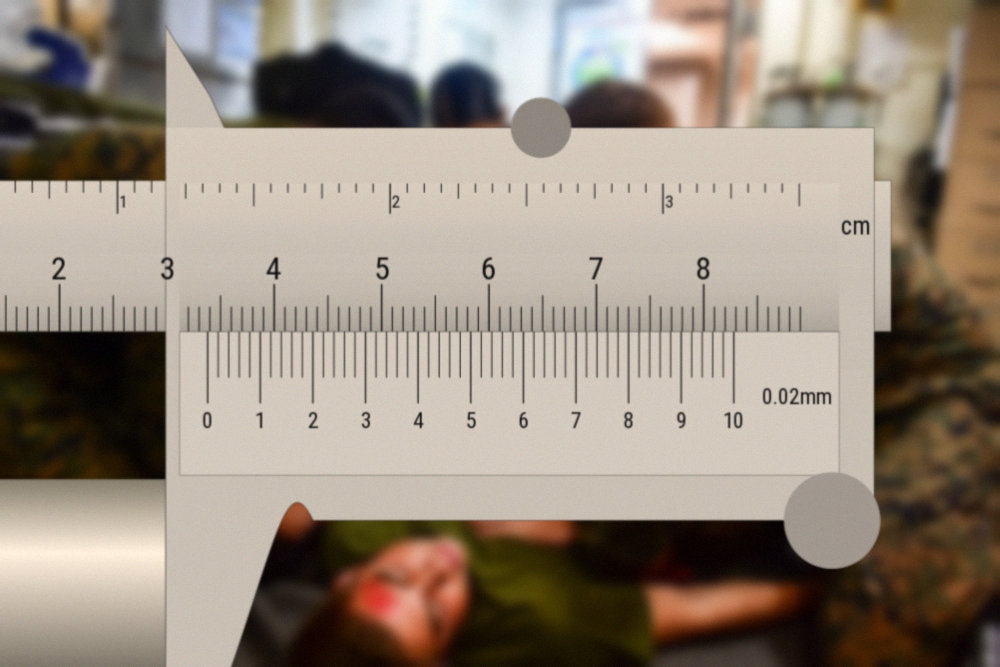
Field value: 33.8 mm
